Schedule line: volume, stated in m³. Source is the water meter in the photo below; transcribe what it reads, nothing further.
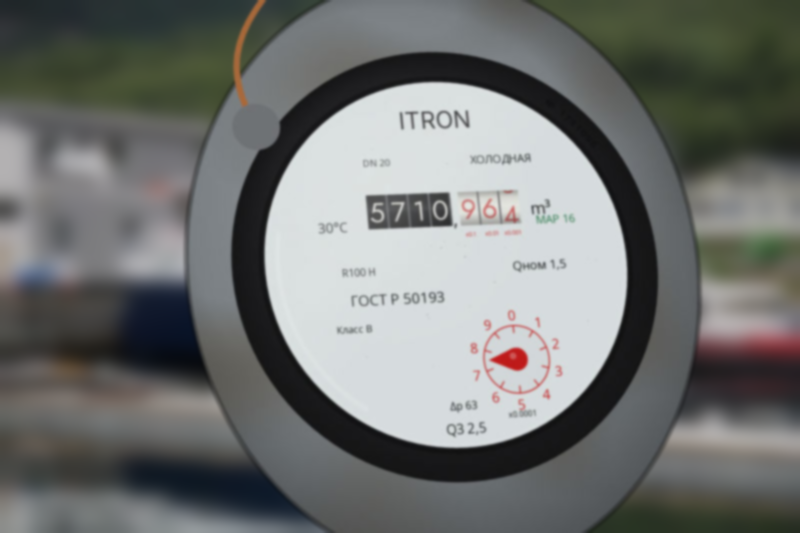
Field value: 5710.9637 m³
